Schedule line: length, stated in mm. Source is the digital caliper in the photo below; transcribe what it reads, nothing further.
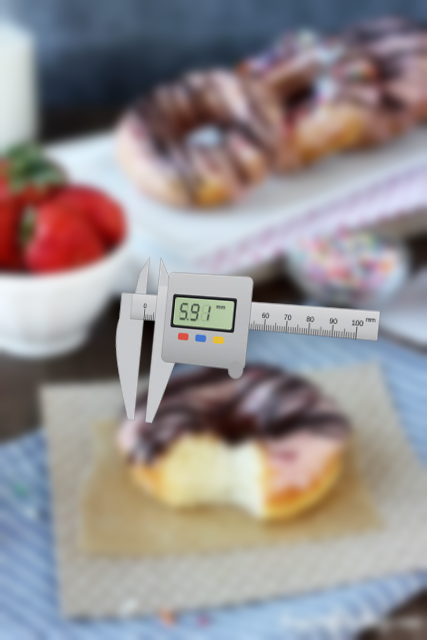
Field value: 5.91 mm
